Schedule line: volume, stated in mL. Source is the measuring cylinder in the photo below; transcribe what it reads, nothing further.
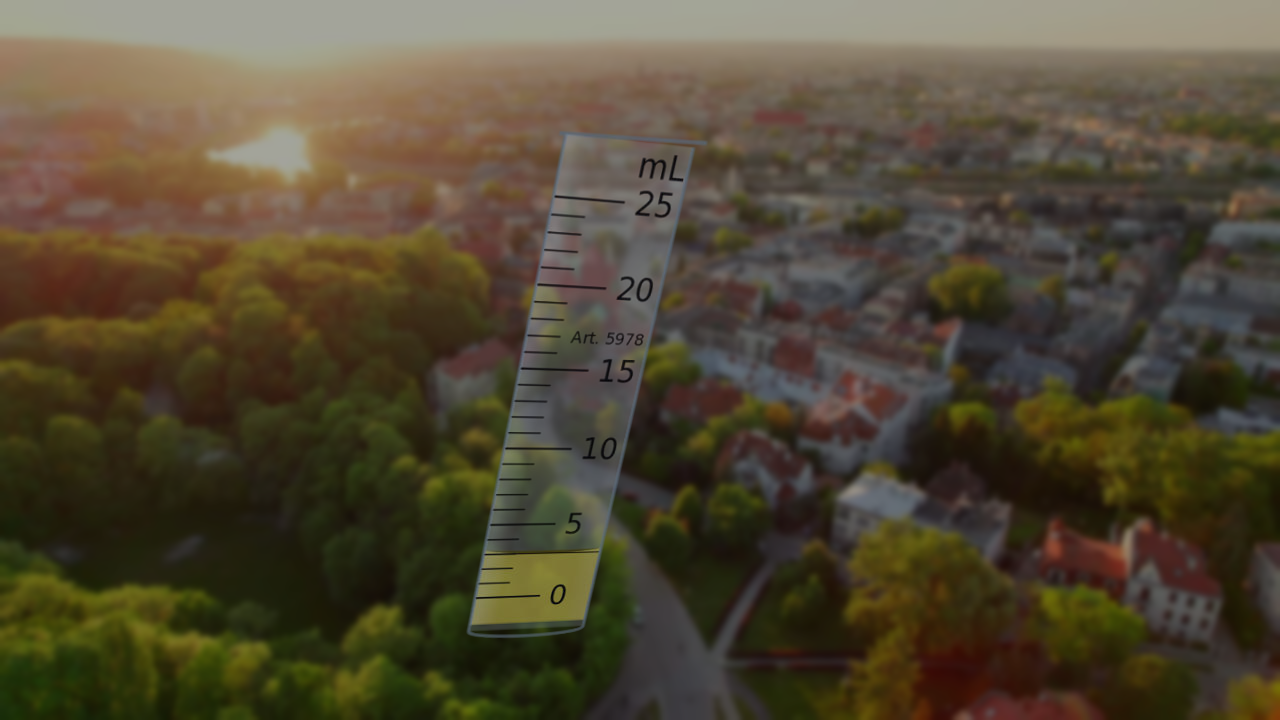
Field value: 3 mL
